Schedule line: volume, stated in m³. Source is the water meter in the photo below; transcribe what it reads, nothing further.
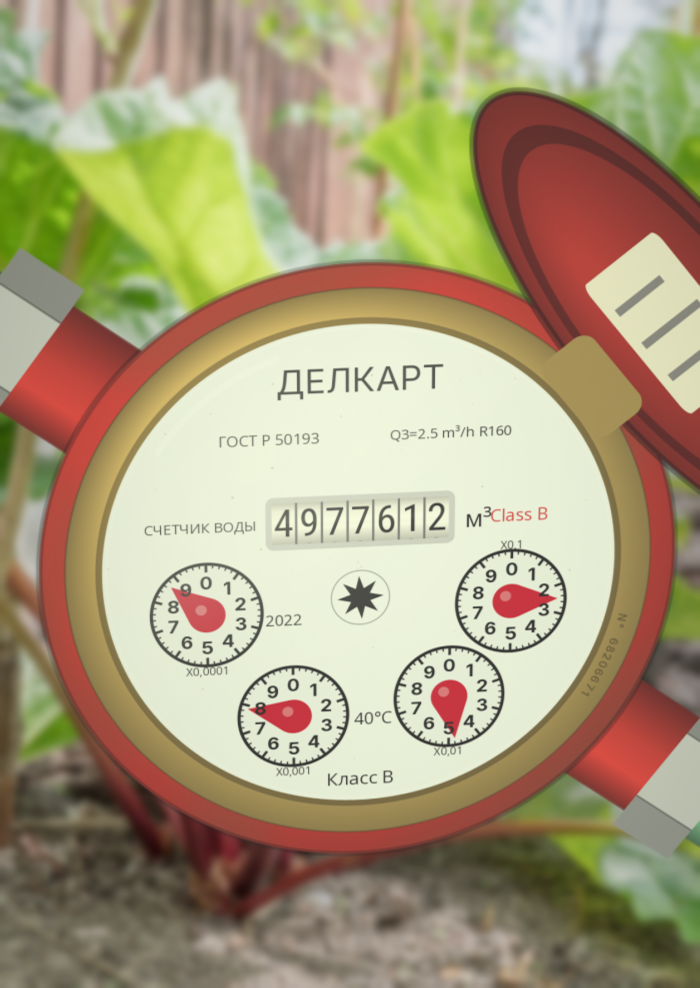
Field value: 4977612.2478 m³
